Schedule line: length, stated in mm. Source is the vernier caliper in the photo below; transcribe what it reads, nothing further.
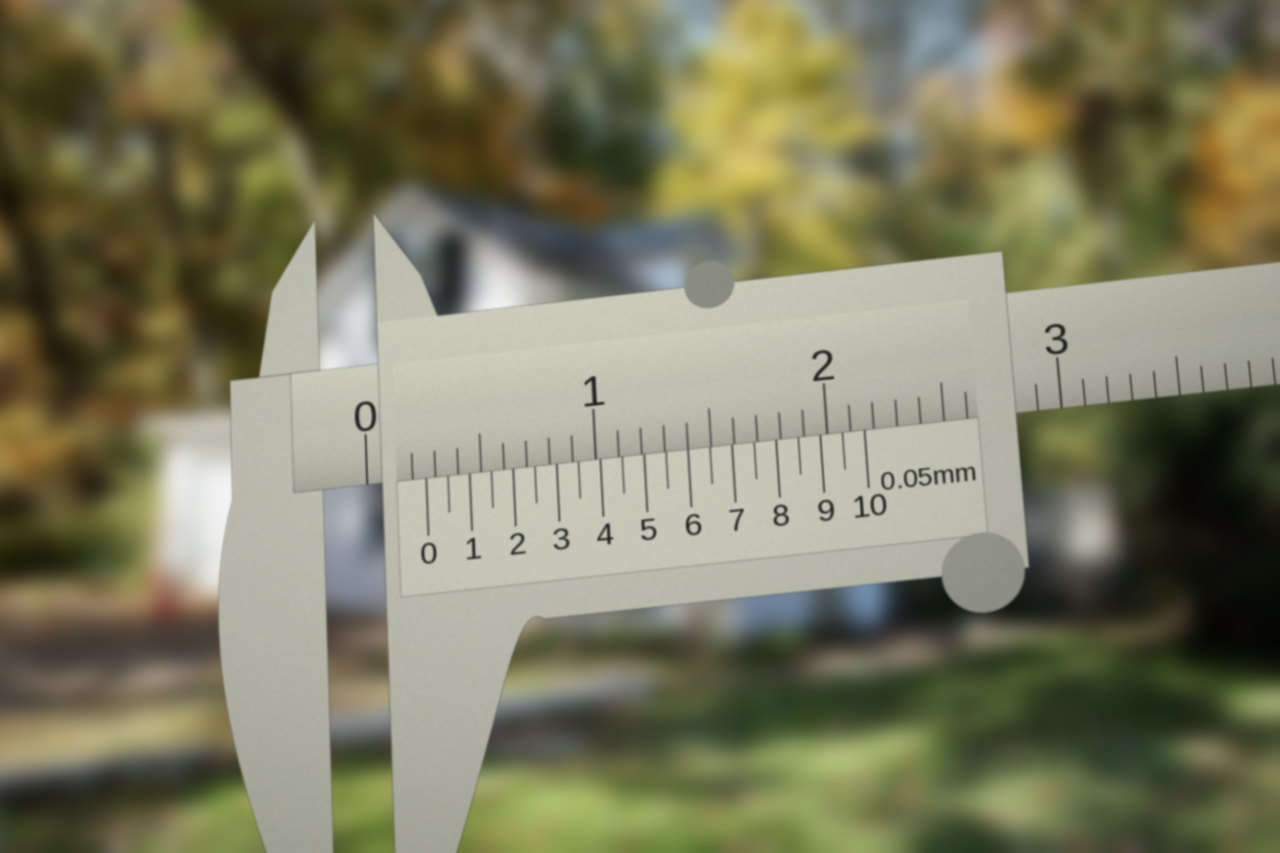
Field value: 2.6 mm
